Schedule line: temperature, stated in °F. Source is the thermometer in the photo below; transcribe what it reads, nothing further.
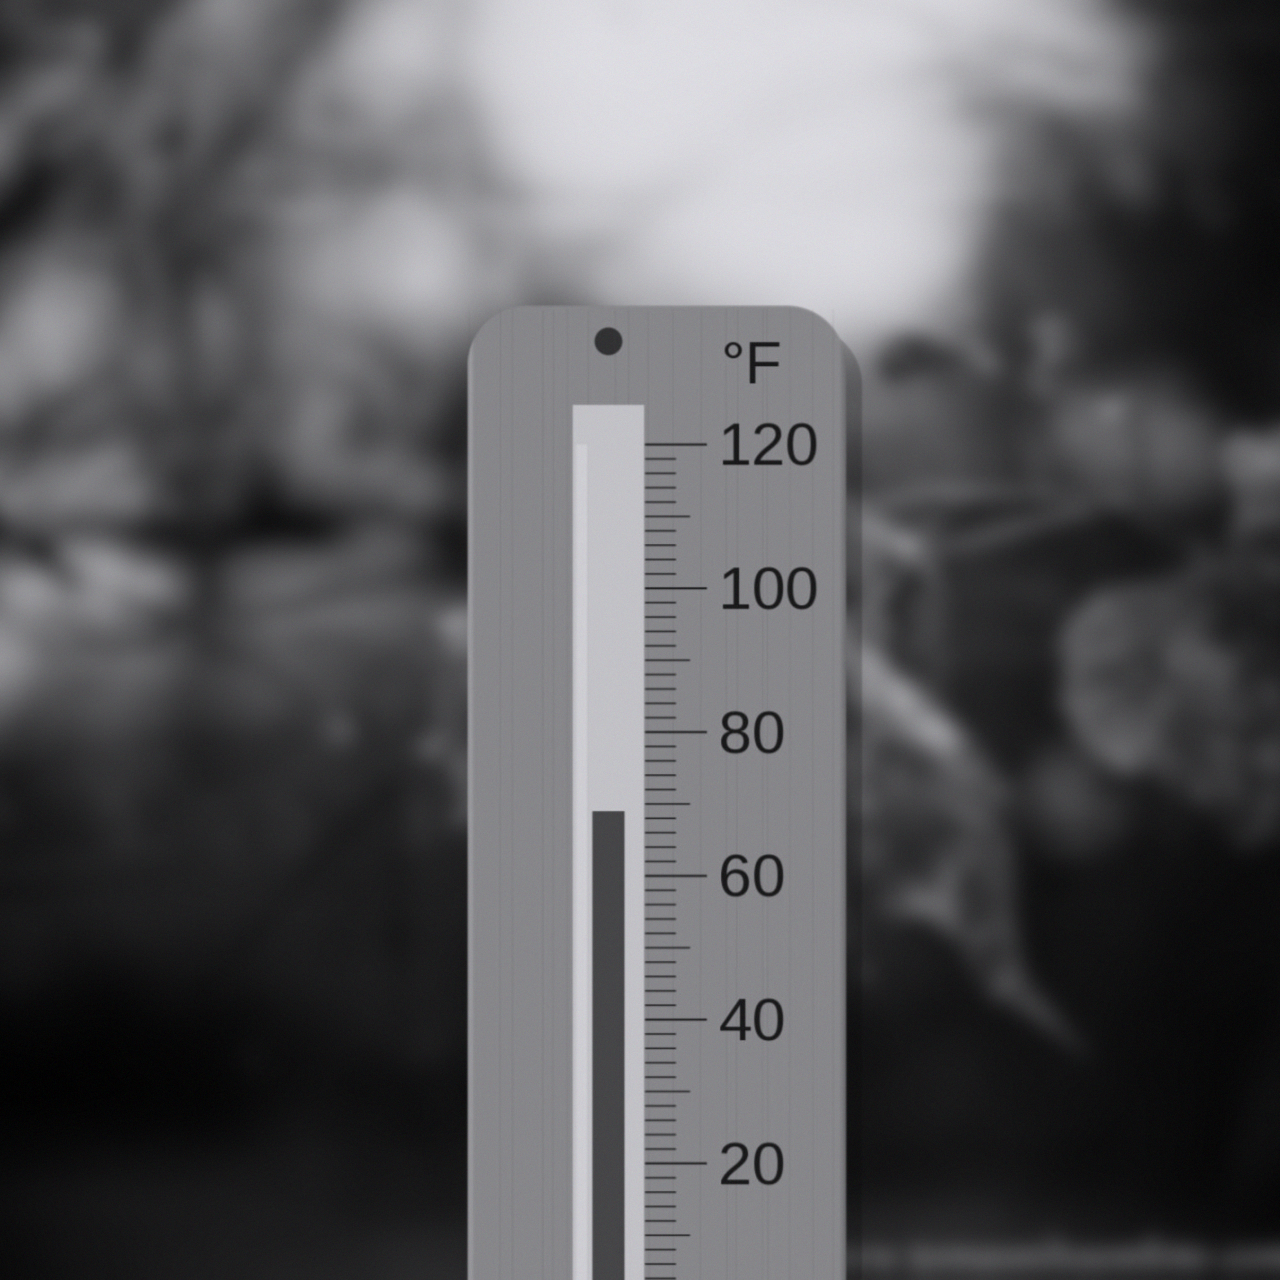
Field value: 69 °F
